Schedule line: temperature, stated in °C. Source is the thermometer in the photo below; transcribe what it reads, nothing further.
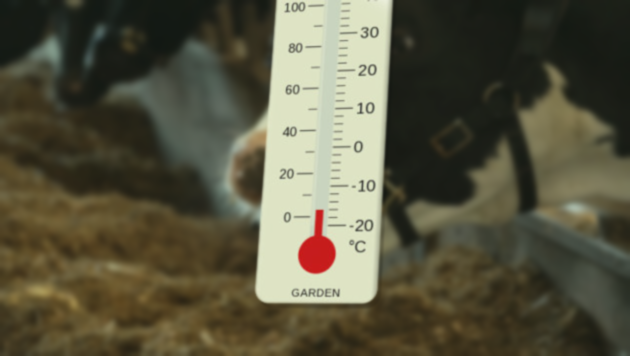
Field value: -16 °C
